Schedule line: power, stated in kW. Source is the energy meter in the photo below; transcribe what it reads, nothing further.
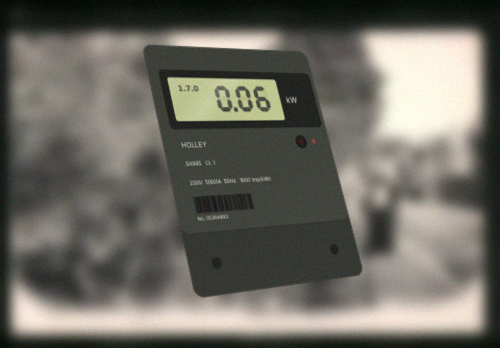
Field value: 0.06 kW
